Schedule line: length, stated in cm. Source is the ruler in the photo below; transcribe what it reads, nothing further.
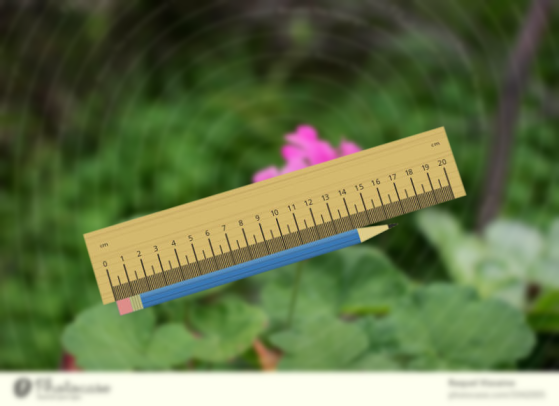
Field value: 16.5 cm
